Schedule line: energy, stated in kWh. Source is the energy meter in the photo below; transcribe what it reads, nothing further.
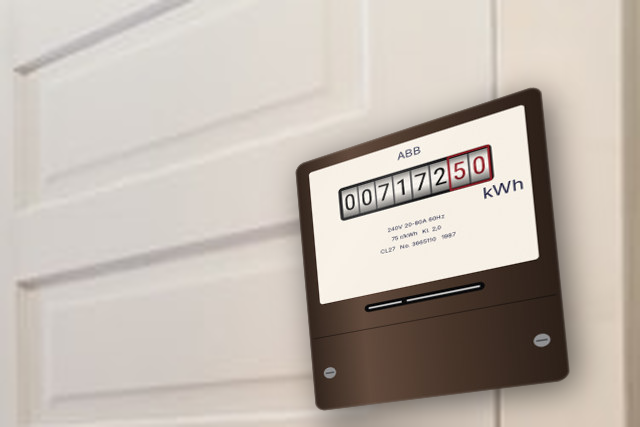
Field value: 7172.50 kWh
